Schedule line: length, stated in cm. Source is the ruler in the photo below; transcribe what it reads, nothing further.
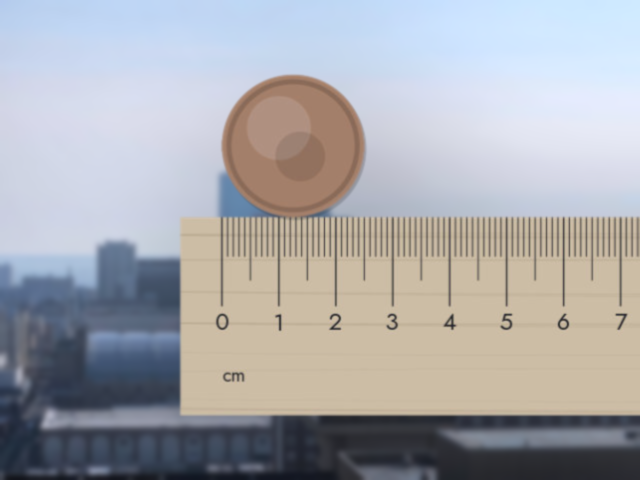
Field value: 2.5 cm
